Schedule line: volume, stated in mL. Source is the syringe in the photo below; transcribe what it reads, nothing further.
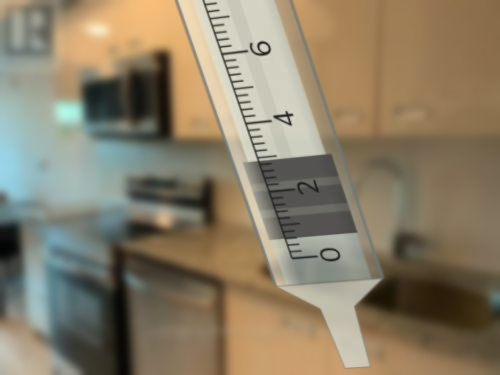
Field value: 0.6 mL
